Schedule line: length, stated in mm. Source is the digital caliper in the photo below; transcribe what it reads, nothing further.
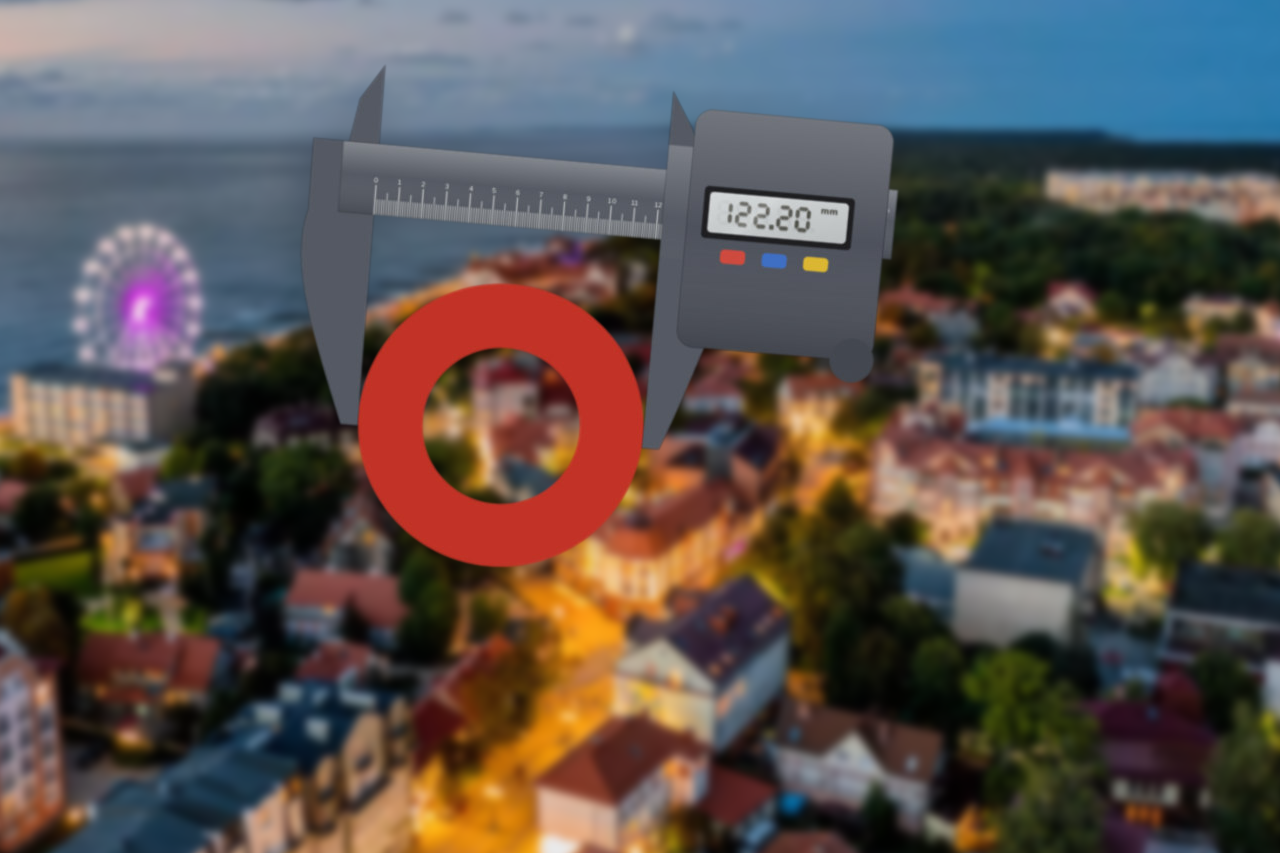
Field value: 122.20 mm
